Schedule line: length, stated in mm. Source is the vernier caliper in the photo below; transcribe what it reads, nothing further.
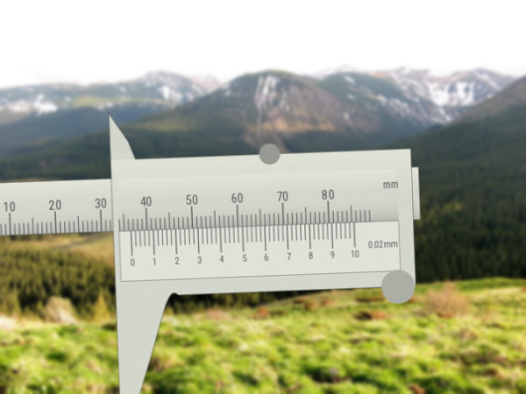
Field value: 36.5 mm
